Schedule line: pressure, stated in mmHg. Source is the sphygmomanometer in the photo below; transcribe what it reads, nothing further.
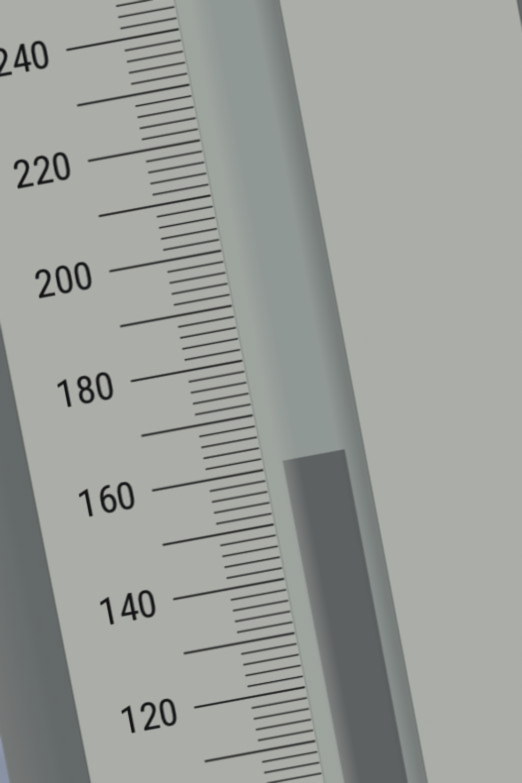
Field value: 161 mmHg
